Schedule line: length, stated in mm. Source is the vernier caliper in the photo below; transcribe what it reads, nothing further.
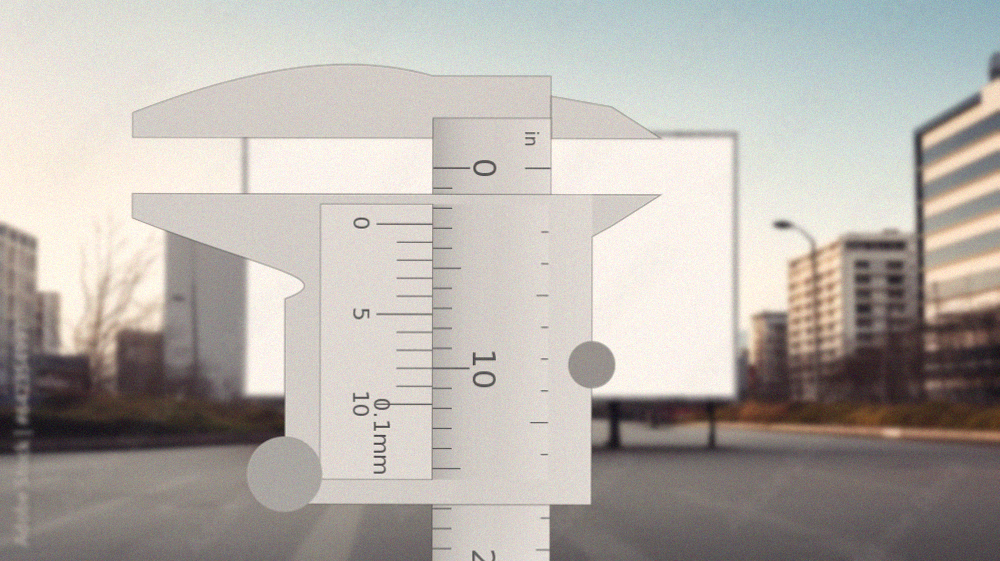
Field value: 2.8 mm
